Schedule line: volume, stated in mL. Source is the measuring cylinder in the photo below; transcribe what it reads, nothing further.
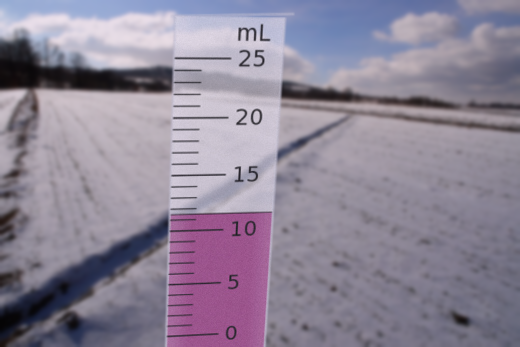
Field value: 11.5 mL
